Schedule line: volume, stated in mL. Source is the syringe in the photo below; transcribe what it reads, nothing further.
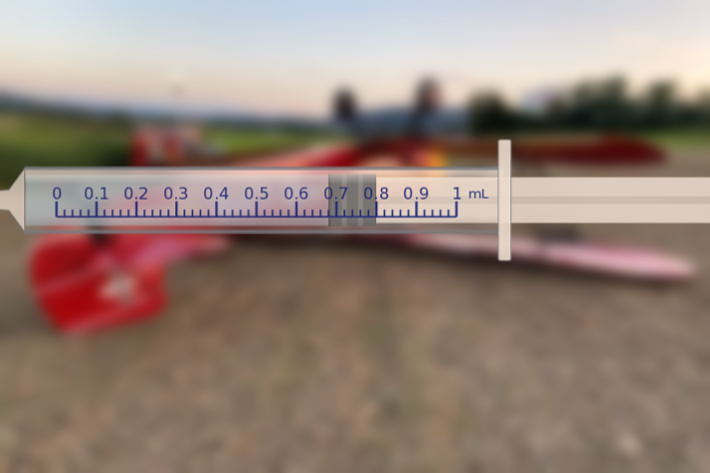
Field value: 0.68 mL
